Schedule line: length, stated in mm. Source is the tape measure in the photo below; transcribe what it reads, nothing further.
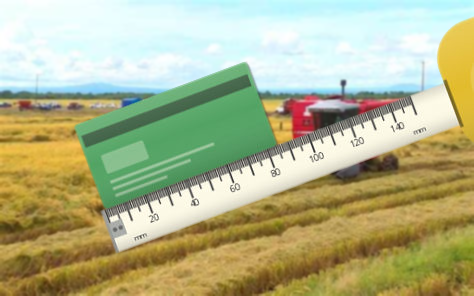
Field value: 85 mm
